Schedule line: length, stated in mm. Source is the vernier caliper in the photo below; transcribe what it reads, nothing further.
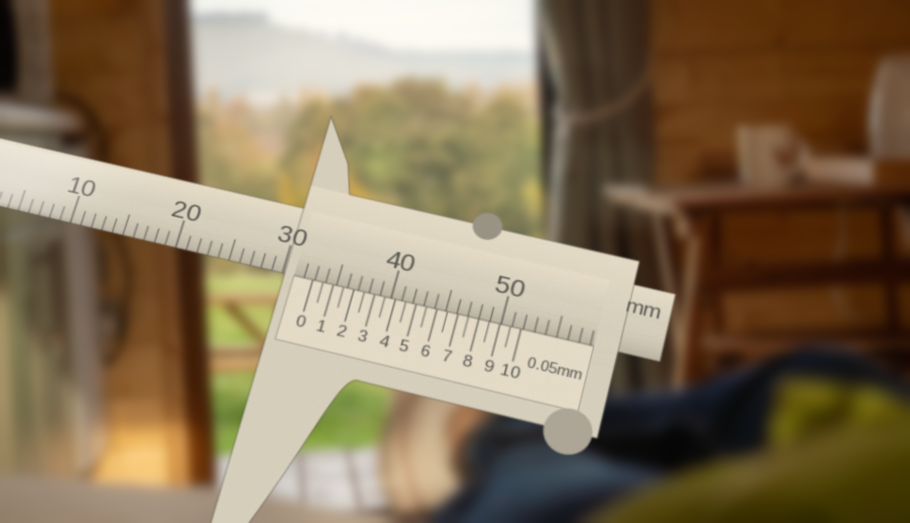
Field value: 32.8 mm
